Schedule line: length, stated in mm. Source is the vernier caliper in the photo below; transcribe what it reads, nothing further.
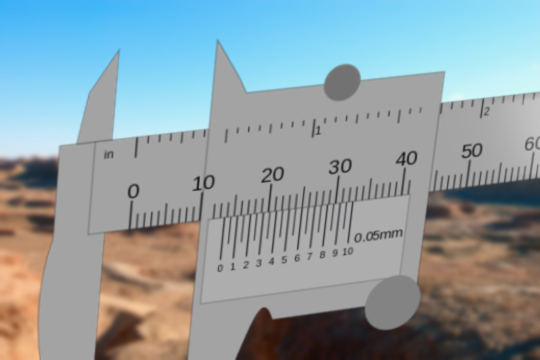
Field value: 13.6 mm
